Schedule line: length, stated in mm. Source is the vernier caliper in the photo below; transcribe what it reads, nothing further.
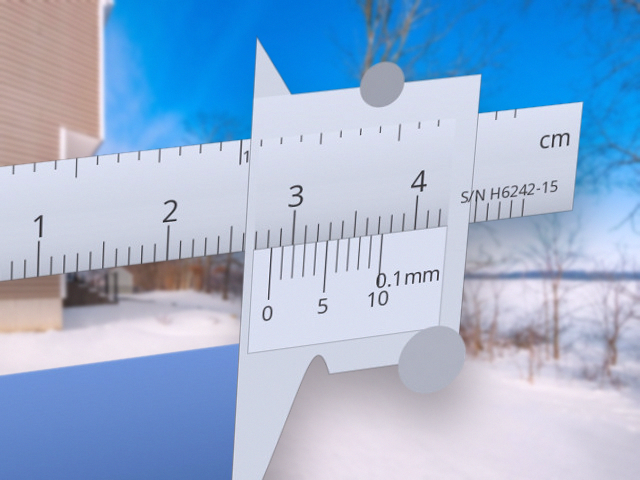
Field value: 28.3 mm
